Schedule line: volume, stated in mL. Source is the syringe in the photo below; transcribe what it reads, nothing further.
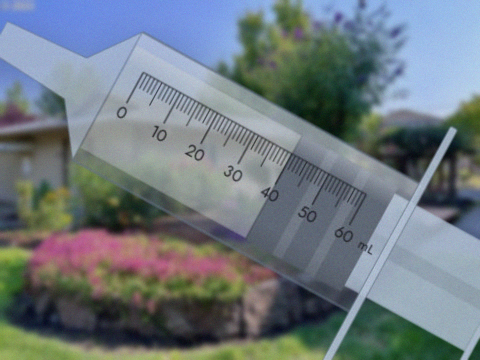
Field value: 40 mL
